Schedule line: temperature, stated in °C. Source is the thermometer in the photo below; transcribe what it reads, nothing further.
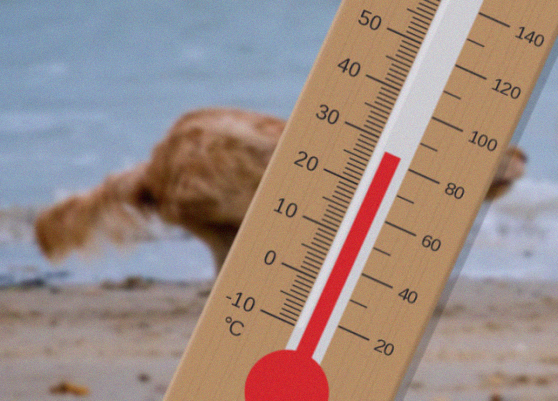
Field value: 28 °C
